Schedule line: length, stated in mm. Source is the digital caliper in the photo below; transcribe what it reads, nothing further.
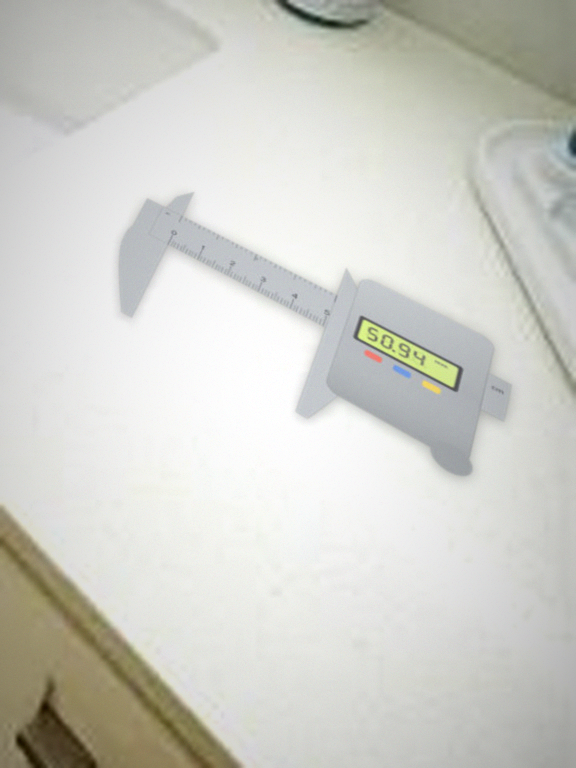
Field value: 50.94 mm
